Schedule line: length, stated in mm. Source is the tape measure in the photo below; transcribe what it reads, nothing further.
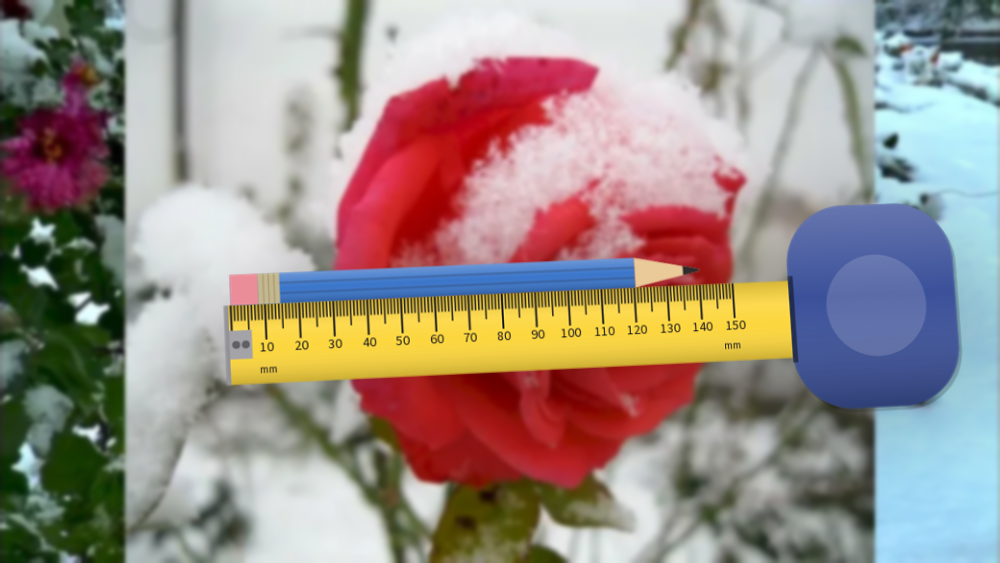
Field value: 140 mm
